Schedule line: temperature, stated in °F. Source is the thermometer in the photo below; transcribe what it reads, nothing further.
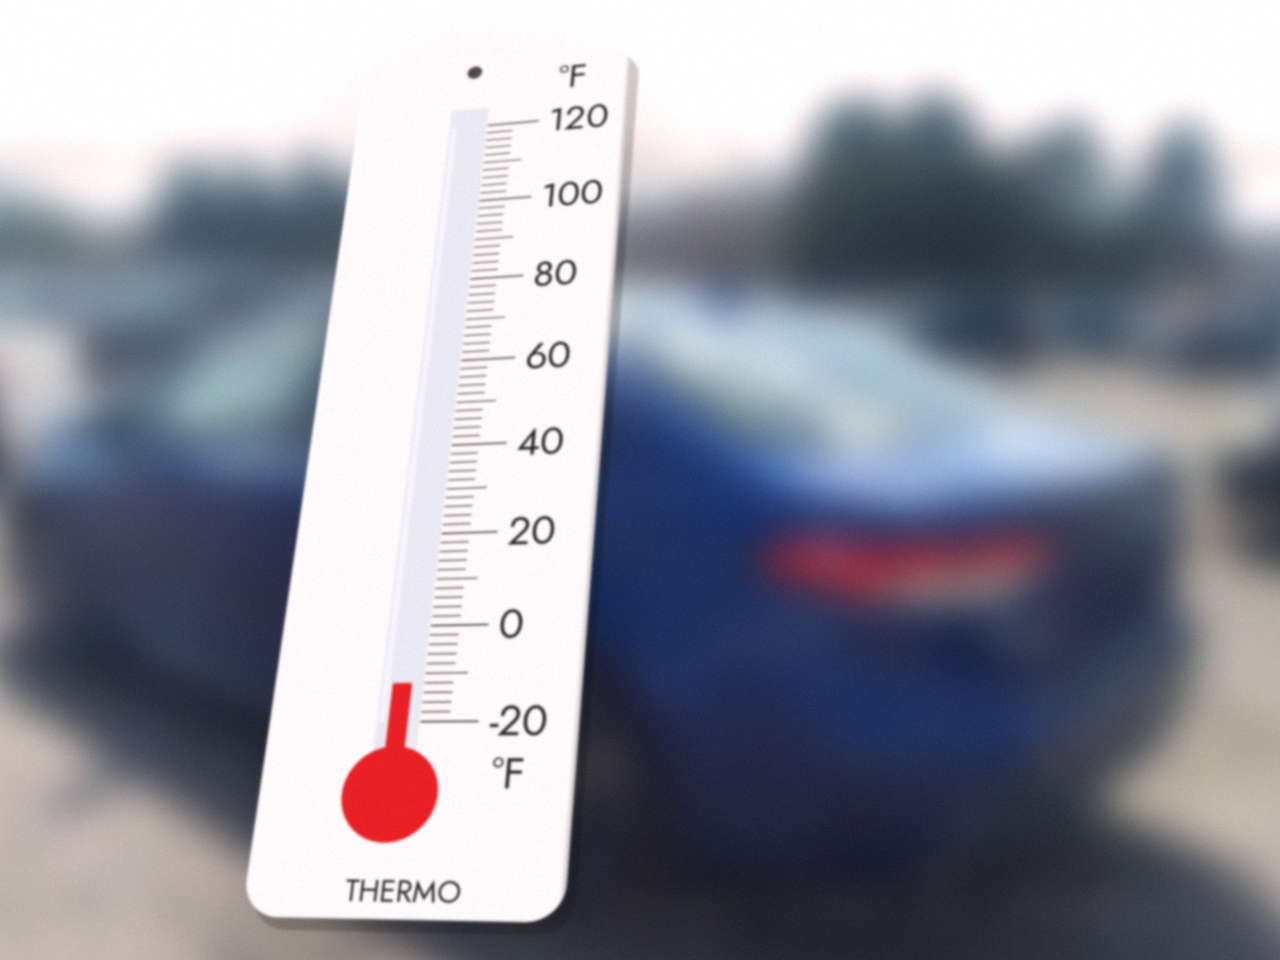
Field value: -12 °F
